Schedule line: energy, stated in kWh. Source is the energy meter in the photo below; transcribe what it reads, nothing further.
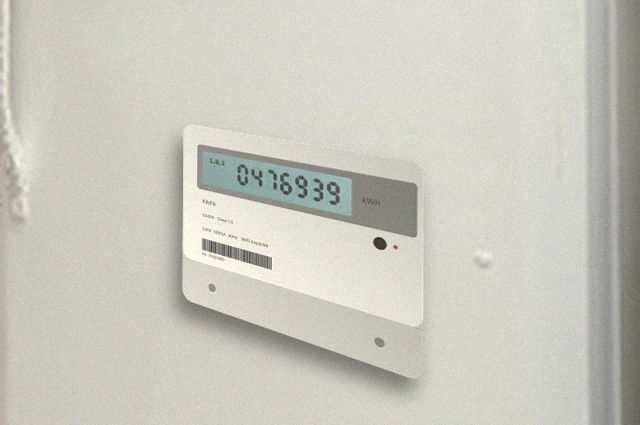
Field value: 476939 kWh
